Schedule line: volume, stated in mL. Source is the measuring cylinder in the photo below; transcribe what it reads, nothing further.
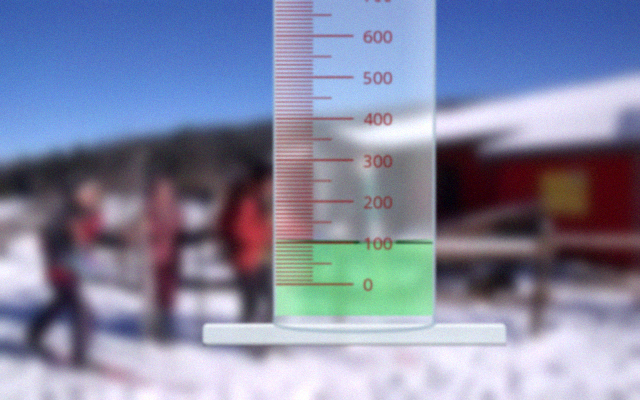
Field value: 100 mL
